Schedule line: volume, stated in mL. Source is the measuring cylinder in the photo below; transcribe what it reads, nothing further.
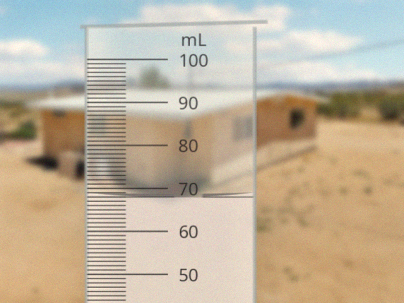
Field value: 68 mL
